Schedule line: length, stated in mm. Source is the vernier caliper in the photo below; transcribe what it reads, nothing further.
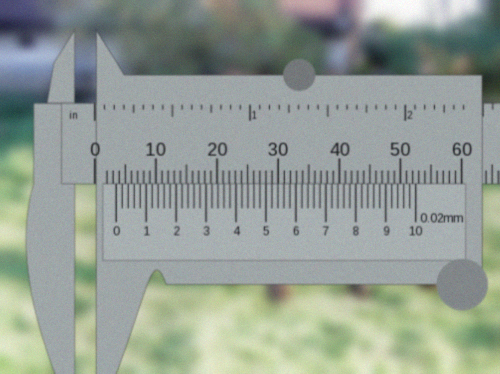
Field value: 3.5 mm
